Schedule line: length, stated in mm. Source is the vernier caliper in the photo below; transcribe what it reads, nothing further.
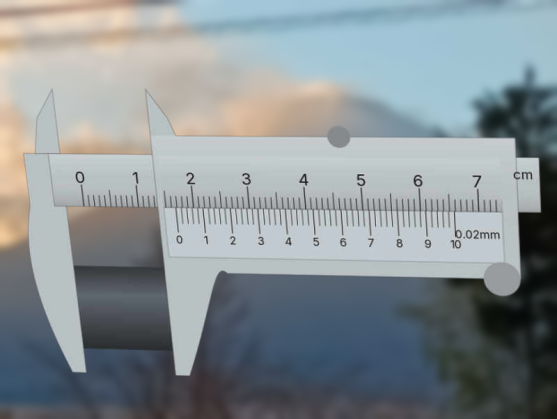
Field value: 16.8 mm
